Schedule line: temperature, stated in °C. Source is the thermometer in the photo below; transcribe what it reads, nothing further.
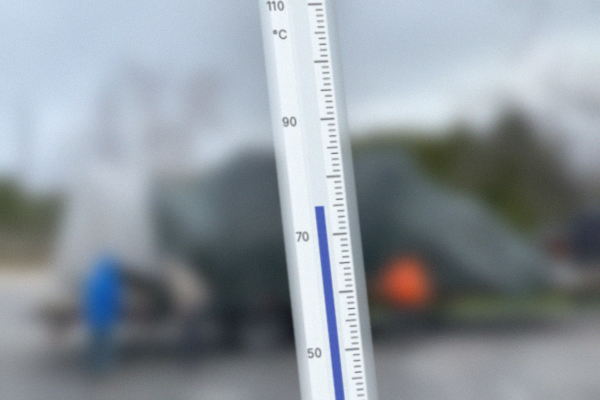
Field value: 75 °C
